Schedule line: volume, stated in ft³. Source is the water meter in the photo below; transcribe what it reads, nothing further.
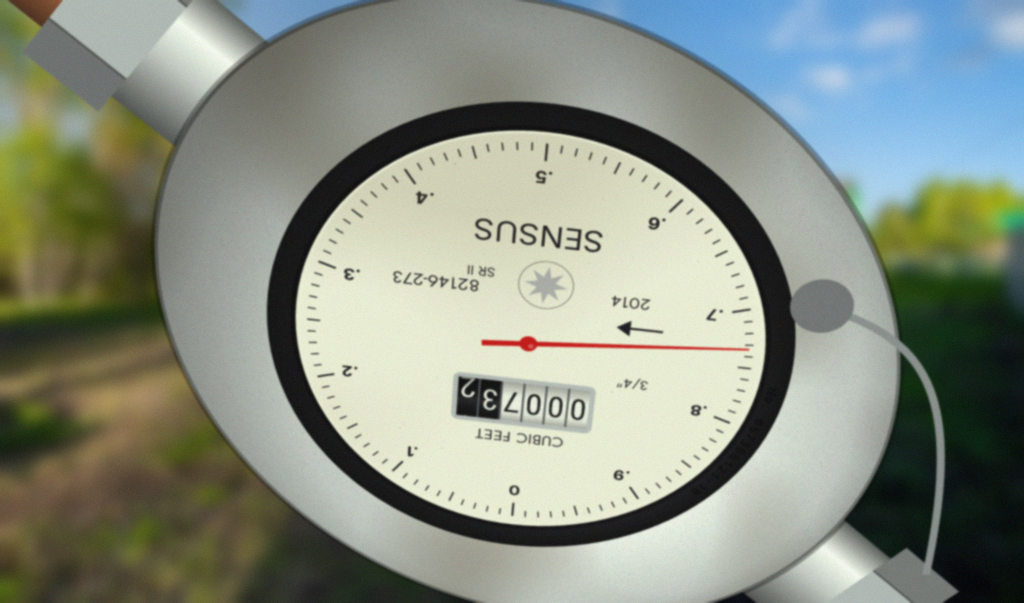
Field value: 731.73 ft³
